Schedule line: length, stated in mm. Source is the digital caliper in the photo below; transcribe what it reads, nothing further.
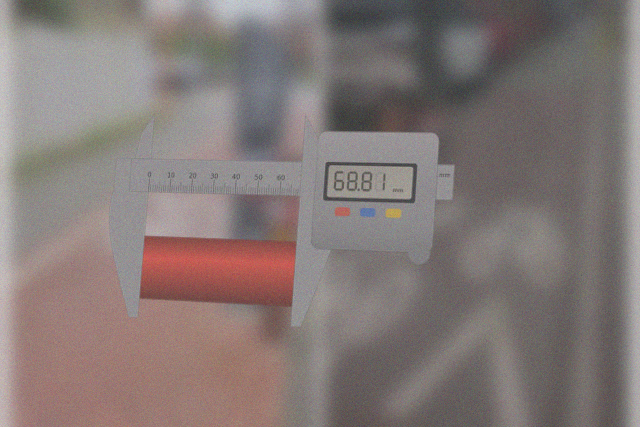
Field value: 68.81 mm
